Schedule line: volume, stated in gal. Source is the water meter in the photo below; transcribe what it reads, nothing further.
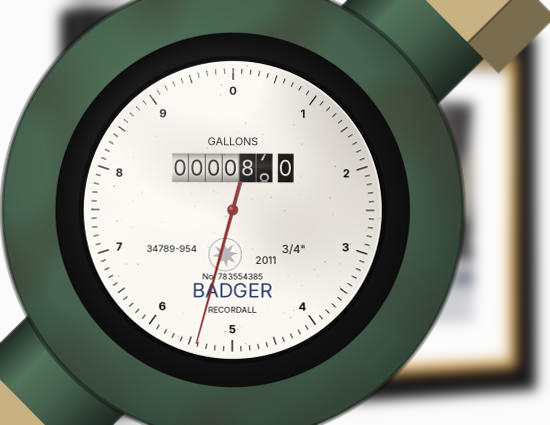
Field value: 875.4 gal
